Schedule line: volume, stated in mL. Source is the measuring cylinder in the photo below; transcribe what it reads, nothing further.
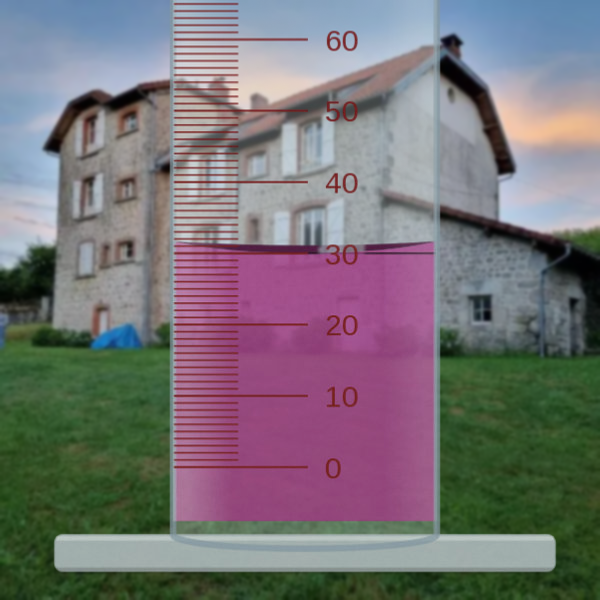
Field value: 30 mL
